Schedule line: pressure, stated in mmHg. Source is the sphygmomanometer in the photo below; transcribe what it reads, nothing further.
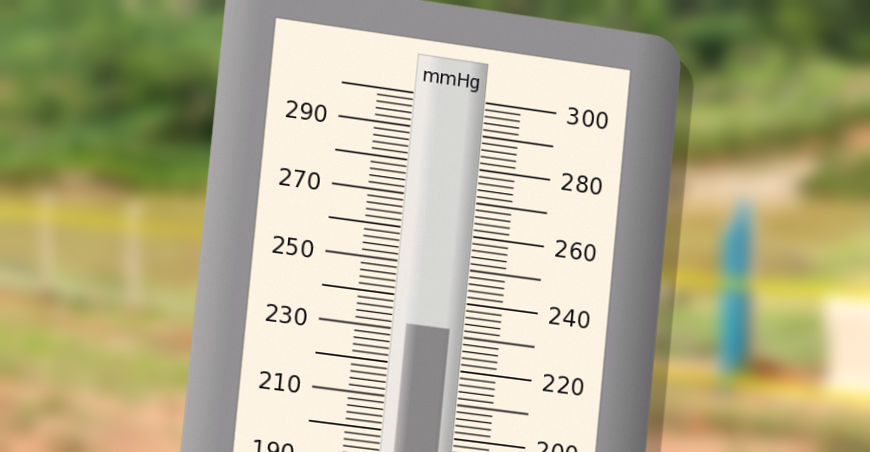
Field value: 232 mmHg
